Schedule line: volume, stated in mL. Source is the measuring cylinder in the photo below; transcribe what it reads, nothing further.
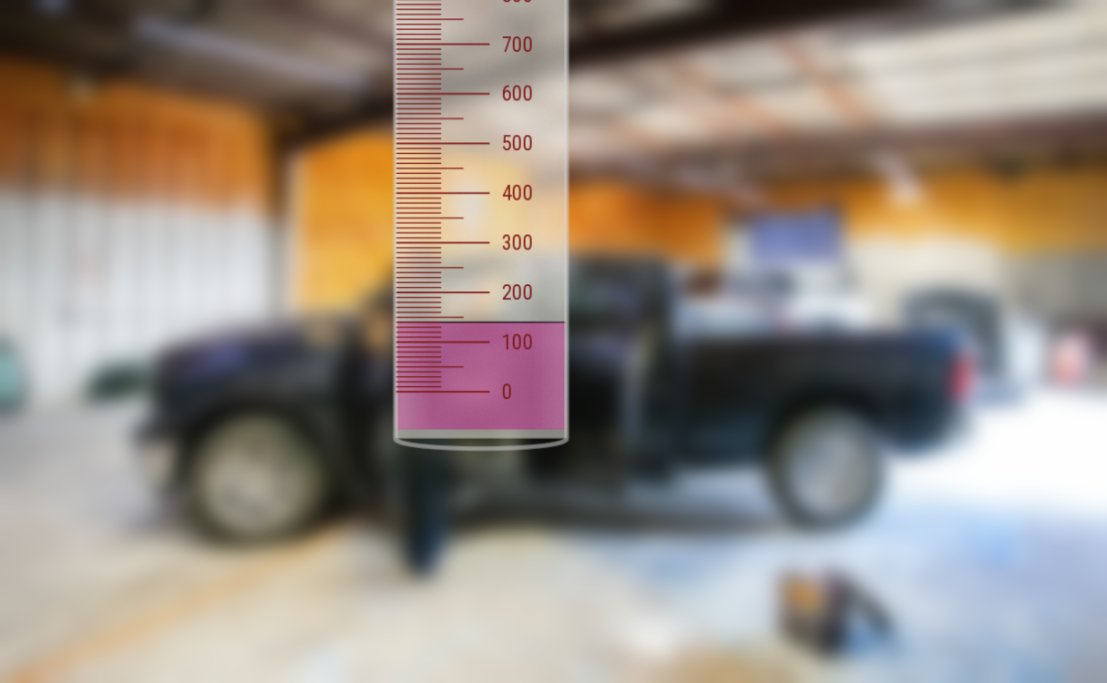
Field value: 140 mL
